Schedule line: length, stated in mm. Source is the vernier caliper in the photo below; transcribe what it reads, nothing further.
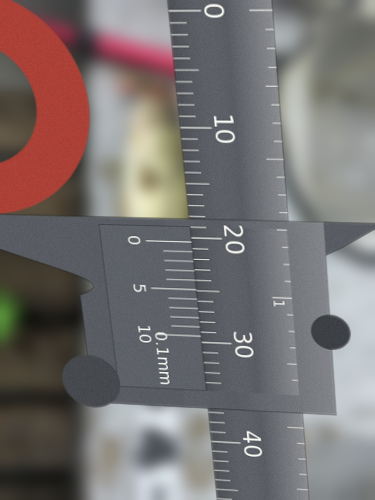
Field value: 20.4 mm
